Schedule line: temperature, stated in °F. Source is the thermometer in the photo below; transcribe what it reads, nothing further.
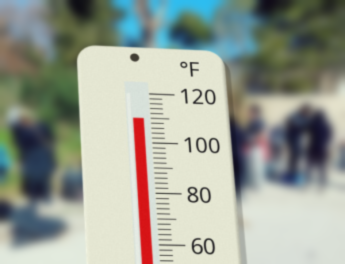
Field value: 110 °F
